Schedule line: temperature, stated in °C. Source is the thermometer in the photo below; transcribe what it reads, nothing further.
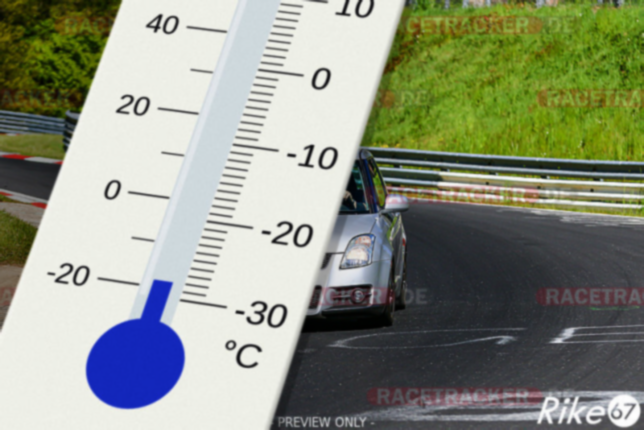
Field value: -28 °C
